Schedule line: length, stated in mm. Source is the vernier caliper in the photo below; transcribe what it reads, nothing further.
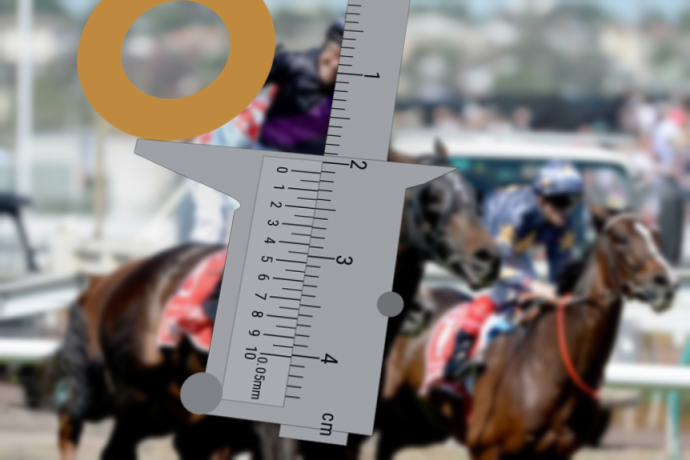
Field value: 21.2 mm
